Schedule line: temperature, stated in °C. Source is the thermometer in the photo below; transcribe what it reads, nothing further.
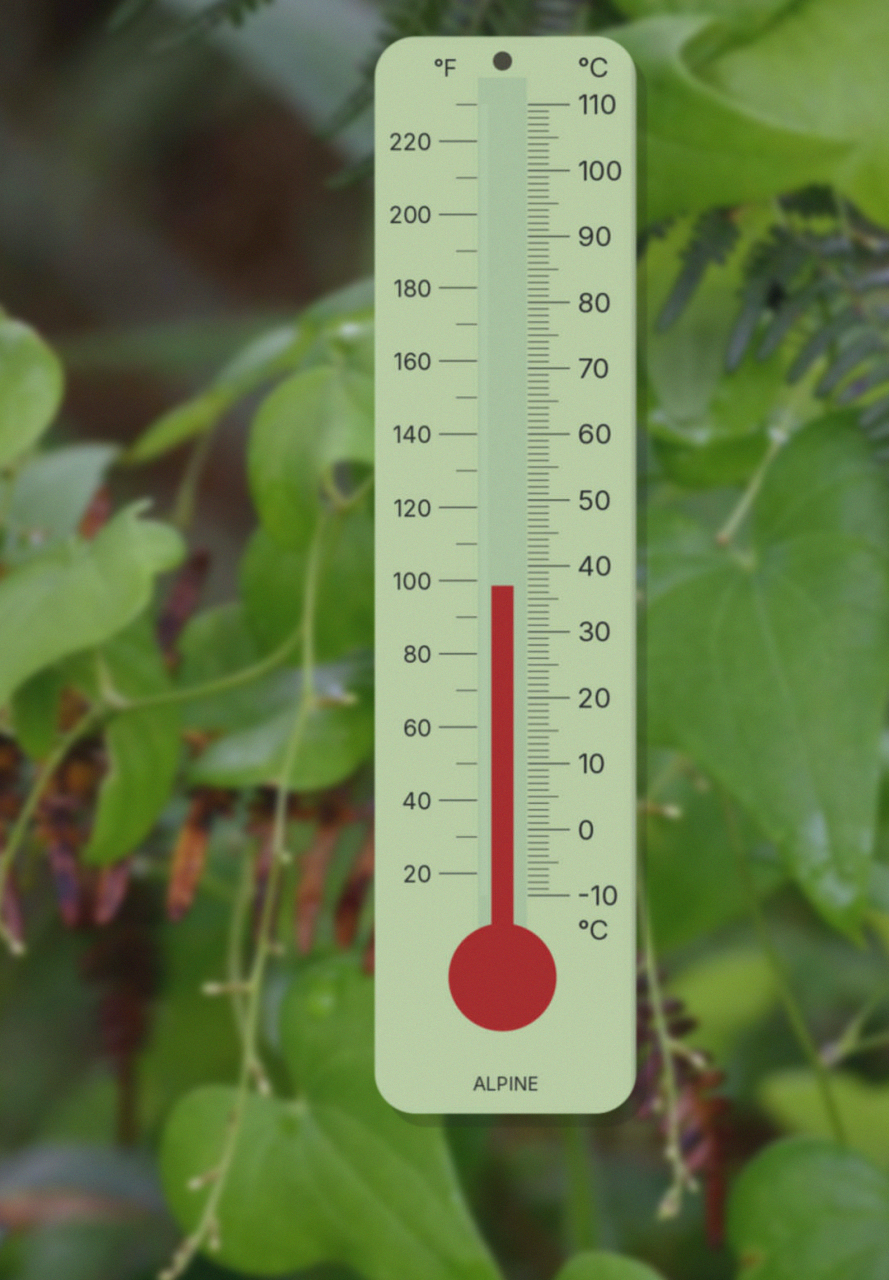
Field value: 37 °C
